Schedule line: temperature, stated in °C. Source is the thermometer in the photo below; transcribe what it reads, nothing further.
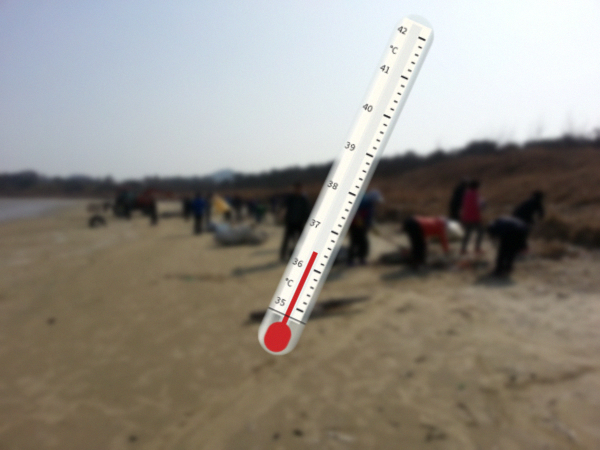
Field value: 36.4 °C
